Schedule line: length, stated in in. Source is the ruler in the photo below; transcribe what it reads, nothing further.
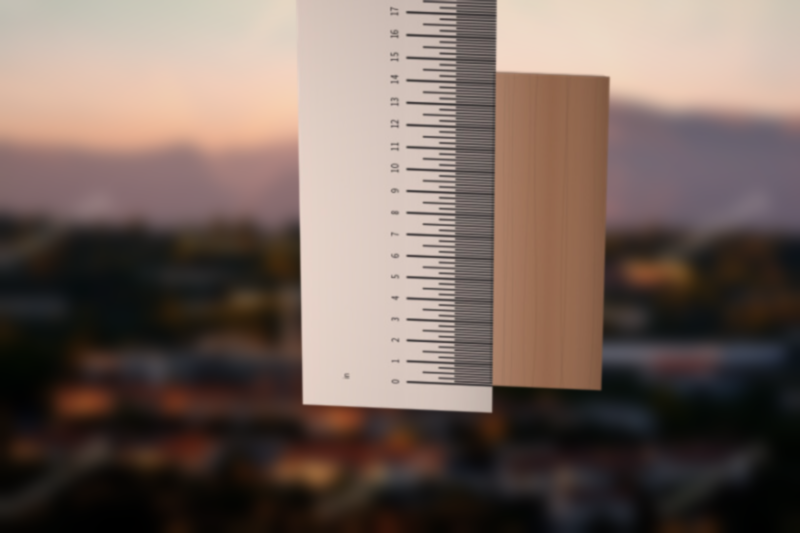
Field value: 14.5 in
